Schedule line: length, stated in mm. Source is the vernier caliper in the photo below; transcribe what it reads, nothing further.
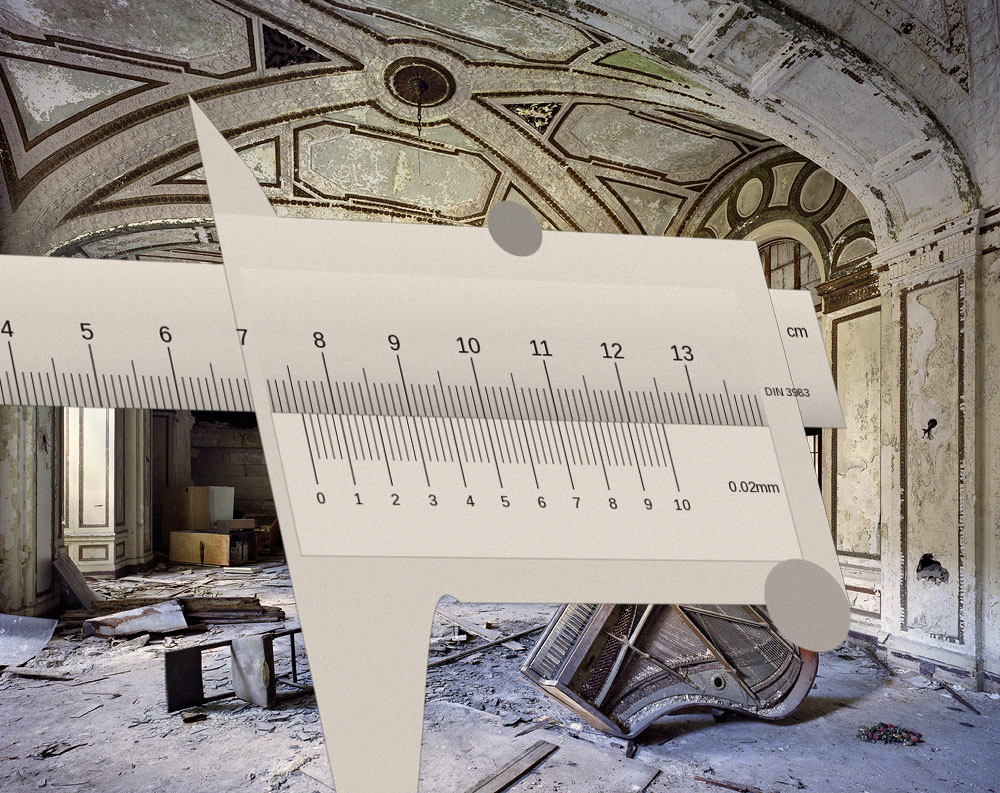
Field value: 75.6 mm
